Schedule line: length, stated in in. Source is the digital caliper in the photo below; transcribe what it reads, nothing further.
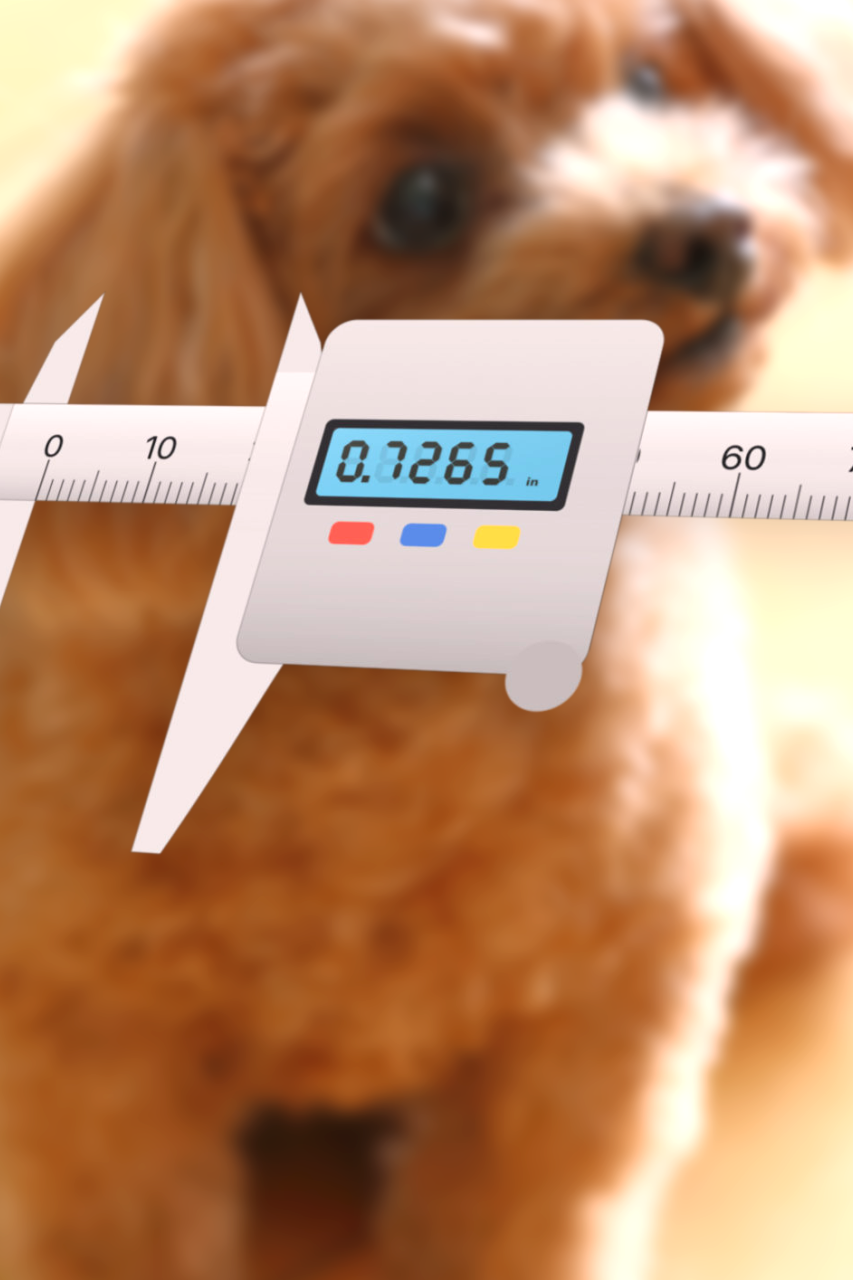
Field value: 0.7265 in
